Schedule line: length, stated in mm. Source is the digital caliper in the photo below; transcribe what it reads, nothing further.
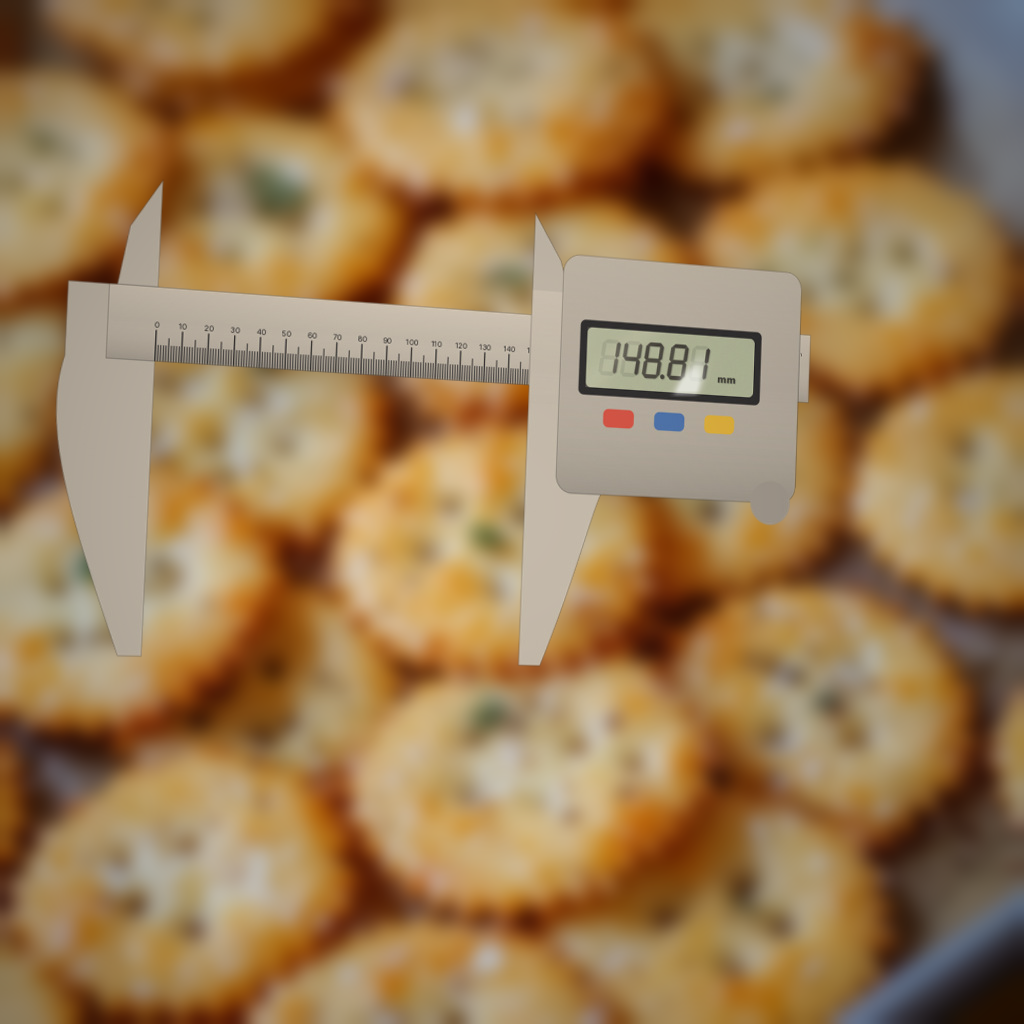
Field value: 148.81 mm
